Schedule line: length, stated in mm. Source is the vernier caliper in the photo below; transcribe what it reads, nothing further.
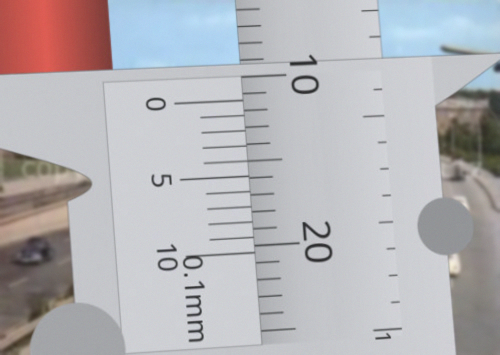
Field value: 11.4 mm
